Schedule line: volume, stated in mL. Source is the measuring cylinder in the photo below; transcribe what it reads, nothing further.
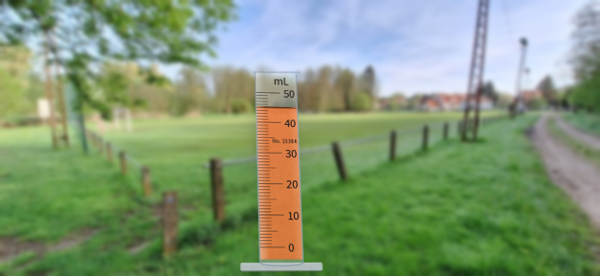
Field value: 45 mL
